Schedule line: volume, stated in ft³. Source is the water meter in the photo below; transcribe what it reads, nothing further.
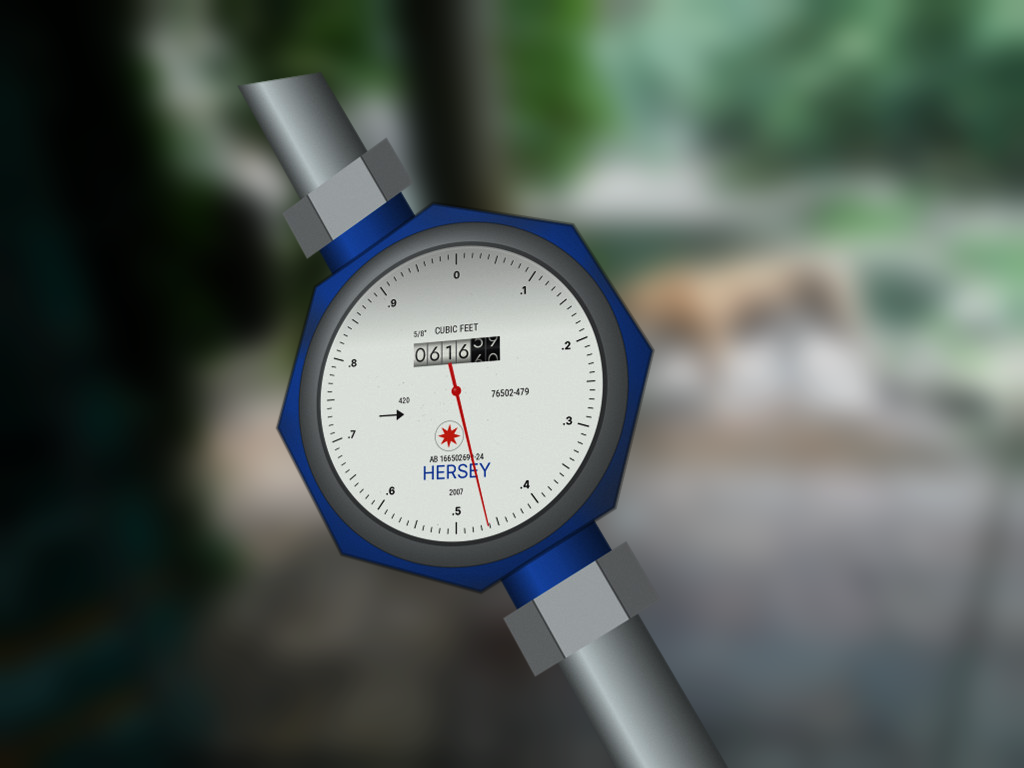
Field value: 61659.46 ft³
